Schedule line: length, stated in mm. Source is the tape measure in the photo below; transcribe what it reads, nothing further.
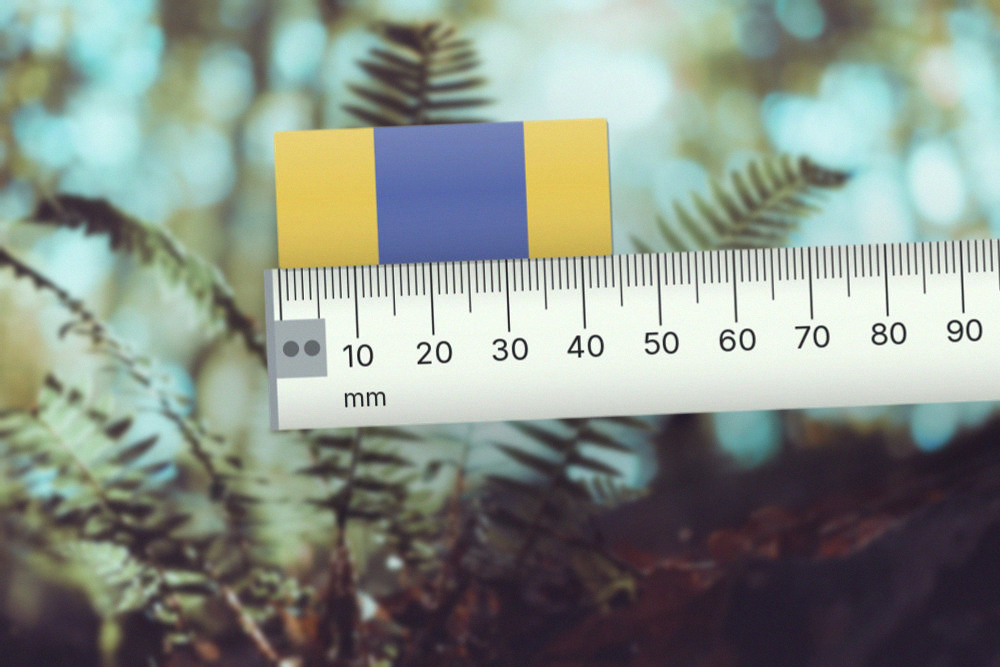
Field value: 44 mm
